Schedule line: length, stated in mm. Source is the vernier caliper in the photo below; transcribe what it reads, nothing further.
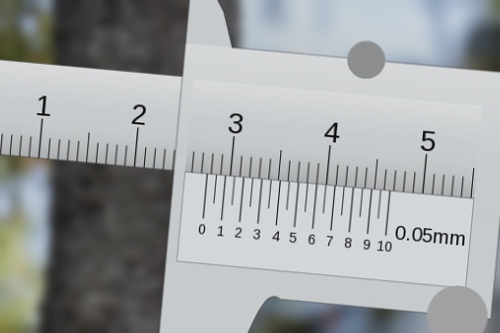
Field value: 27.6 mm
